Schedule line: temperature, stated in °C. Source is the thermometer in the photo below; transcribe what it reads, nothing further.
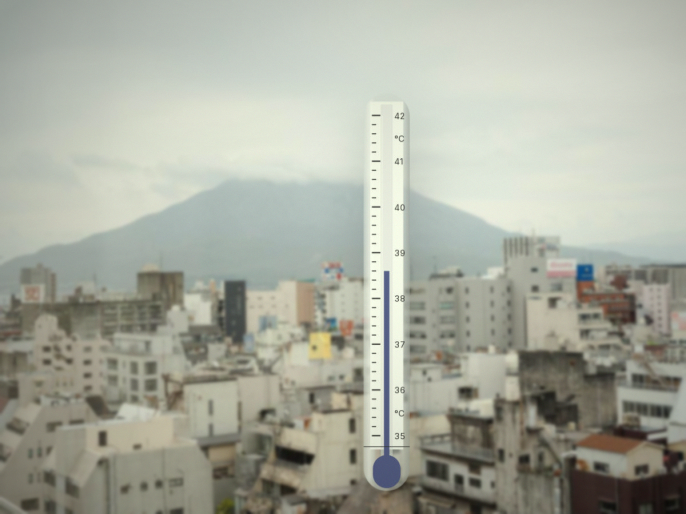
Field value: 38.6 °C
